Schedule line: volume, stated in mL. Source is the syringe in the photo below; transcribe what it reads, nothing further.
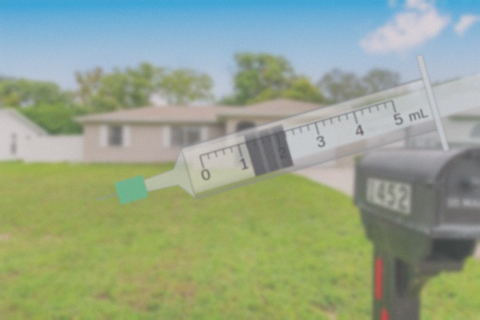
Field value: 1.2 mL
